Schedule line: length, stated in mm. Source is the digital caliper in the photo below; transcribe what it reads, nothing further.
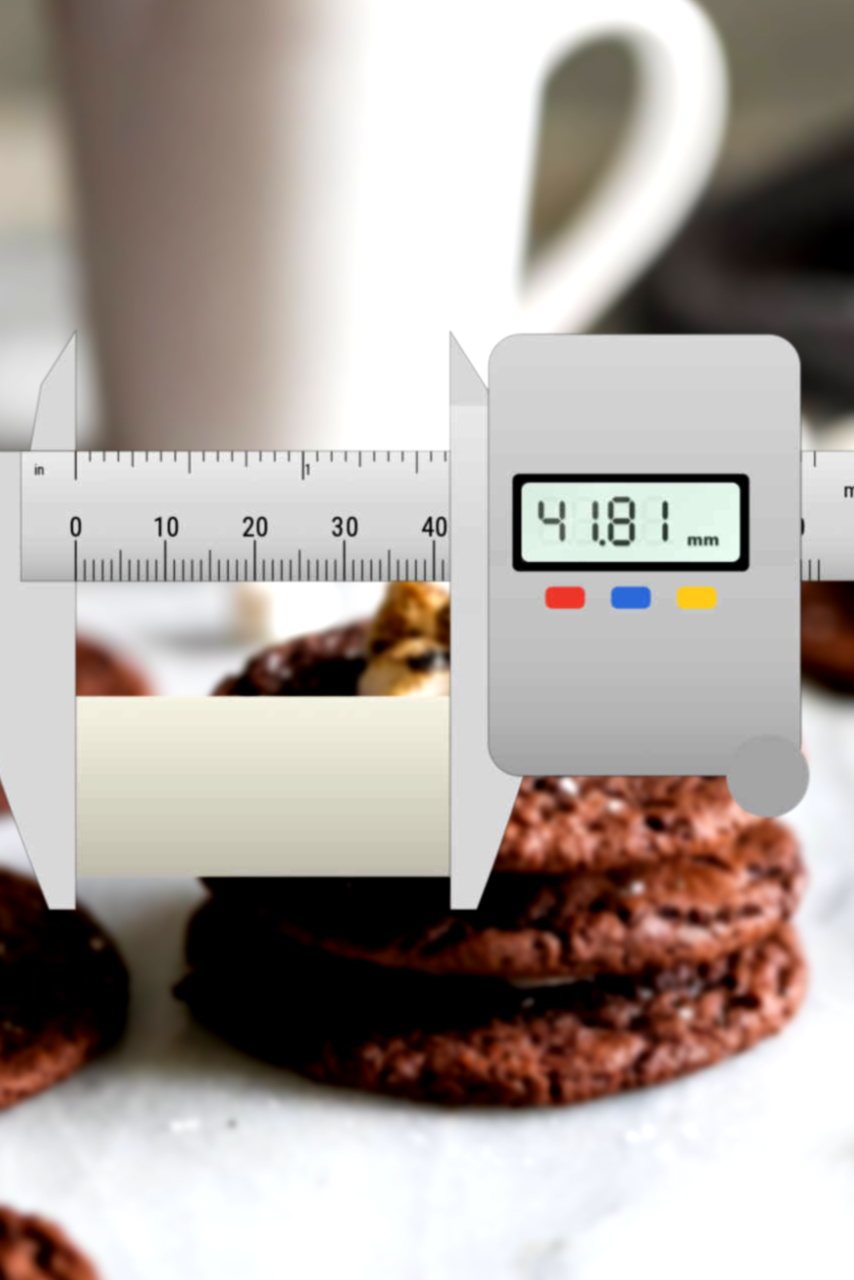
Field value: 41.81 mm
